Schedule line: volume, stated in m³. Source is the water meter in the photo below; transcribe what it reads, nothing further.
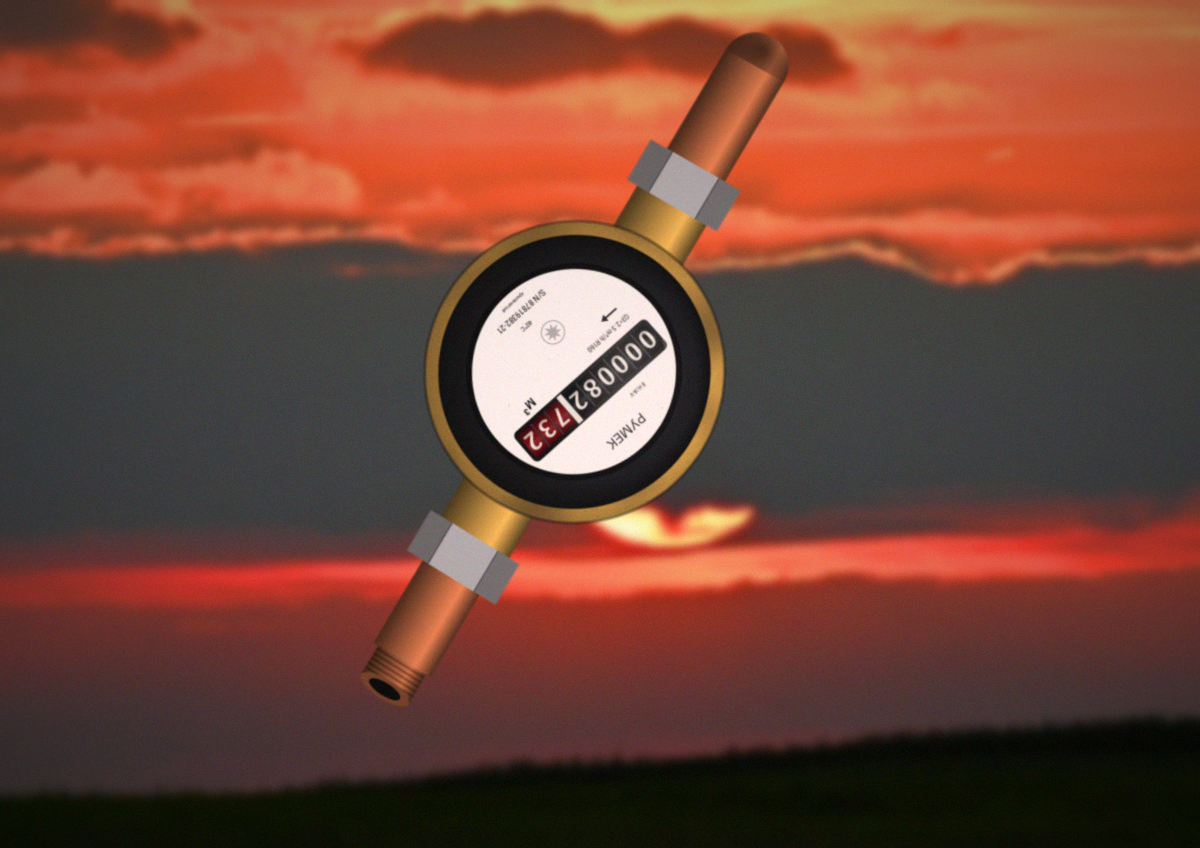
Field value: 82.732 m³
